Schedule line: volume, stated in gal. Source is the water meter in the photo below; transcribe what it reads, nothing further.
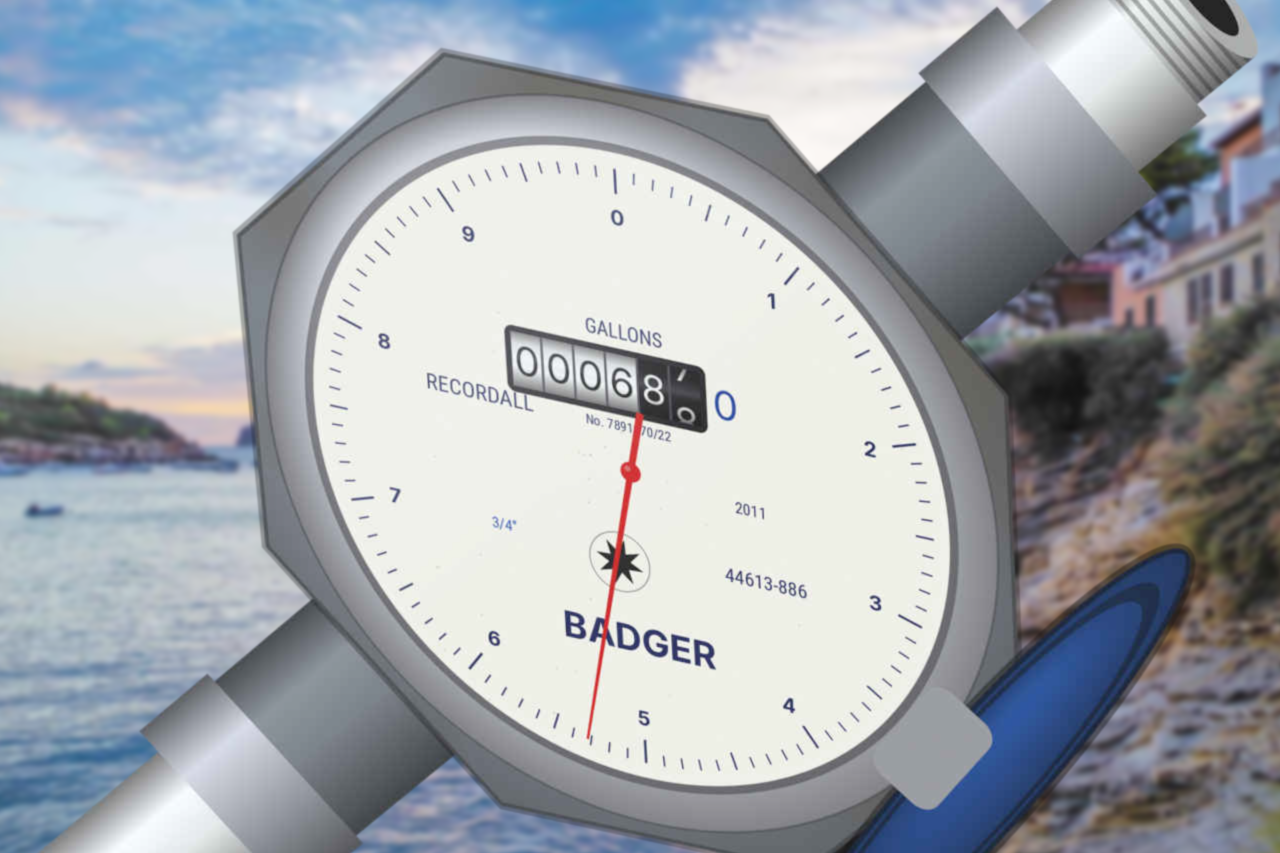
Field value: 6875.3 gal
